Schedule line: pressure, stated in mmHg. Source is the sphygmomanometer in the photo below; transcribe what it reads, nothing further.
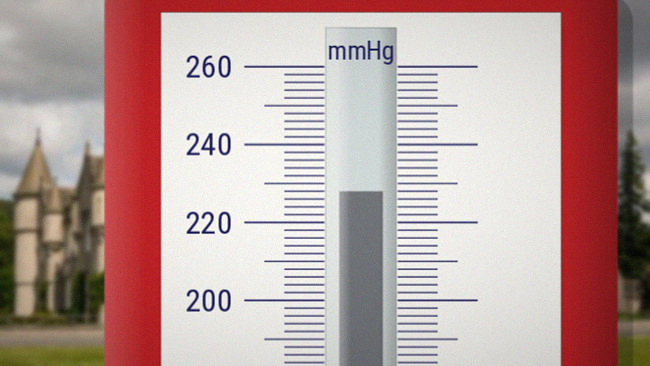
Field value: 228 mmHg
